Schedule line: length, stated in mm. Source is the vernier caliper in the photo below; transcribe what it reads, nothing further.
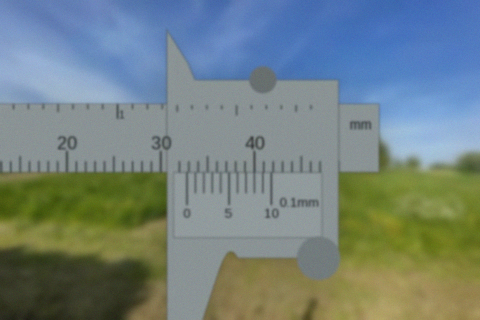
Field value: 32.8 mm
